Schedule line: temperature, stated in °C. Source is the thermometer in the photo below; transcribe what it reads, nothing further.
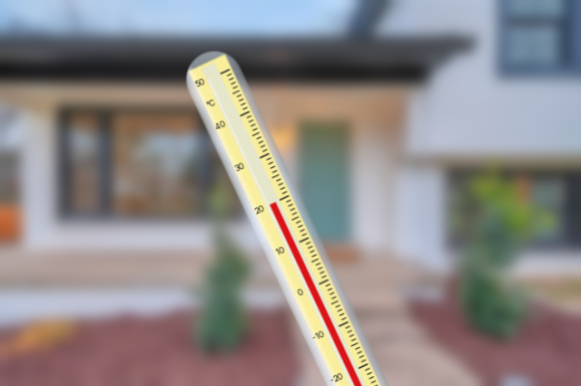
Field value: 20 °C
